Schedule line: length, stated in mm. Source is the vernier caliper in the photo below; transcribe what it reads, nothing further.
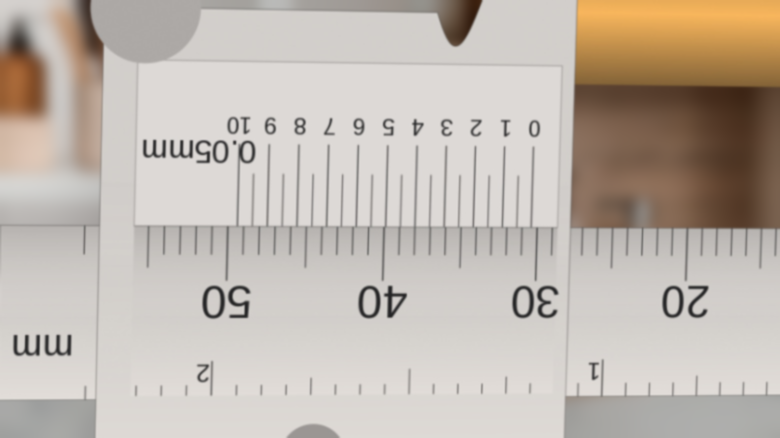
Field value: 30.4 mm
